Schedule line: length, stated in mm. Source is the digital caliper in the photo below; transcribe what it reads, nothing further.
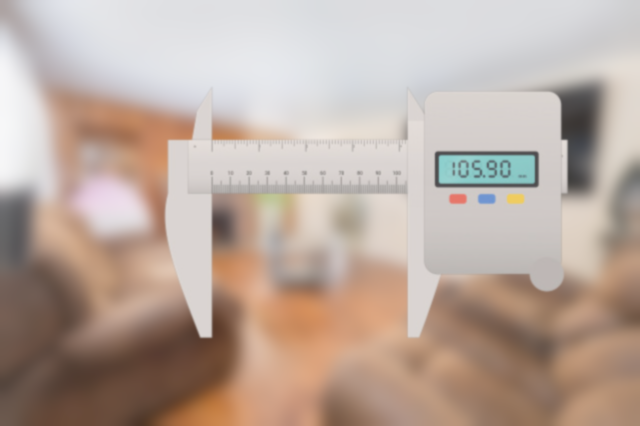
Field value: 105.90 mm
